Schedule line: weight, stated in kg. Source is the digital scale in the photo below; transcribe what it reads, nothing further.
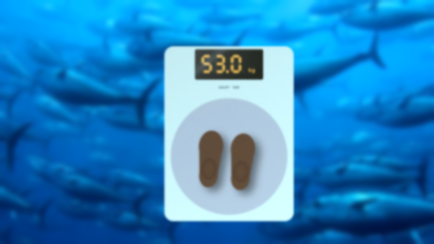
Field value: 53.0 kg
